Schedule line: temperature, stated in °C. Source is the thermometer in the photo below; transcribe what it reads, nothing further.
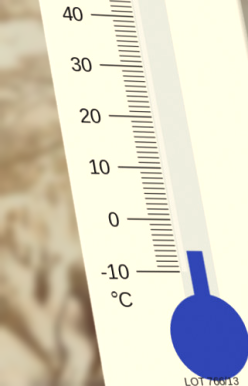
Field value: -6 °C
